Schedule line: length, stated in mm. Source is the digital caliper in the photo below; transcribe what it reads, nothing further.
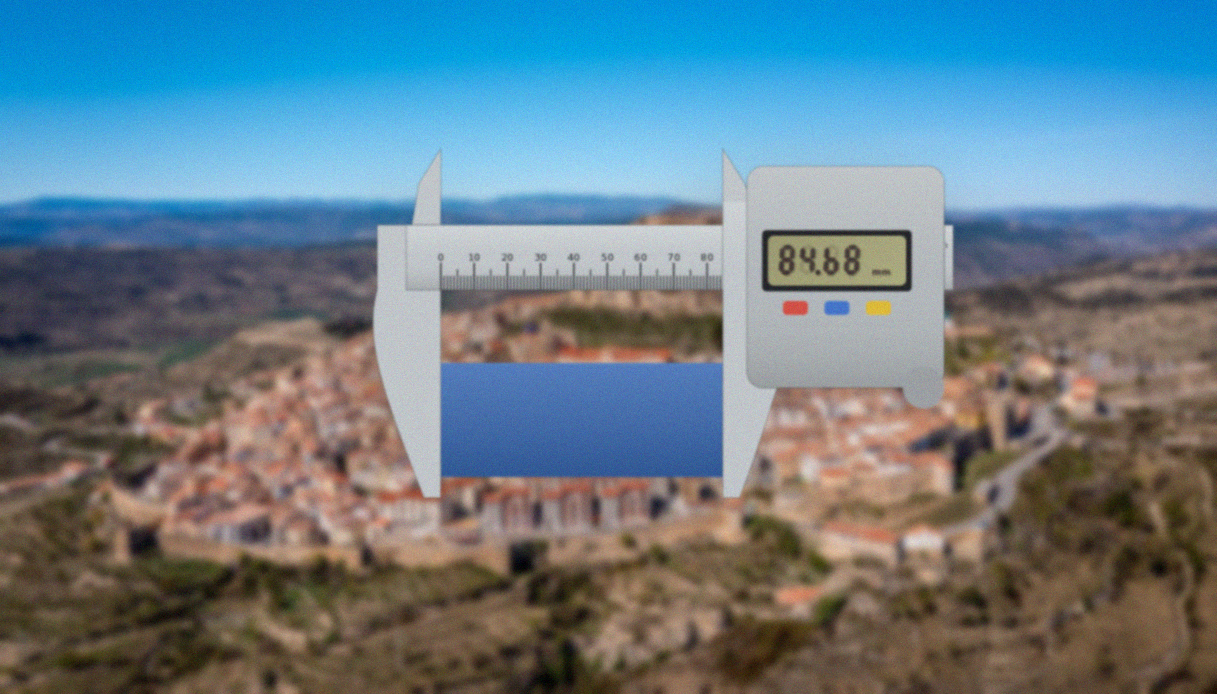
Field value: 84.68 mm
